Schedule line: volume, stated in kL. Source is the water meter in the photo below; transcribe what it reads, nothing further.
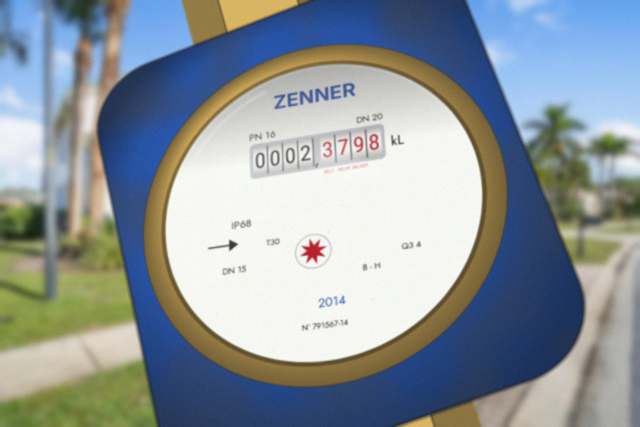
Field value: 2.3798 kL
